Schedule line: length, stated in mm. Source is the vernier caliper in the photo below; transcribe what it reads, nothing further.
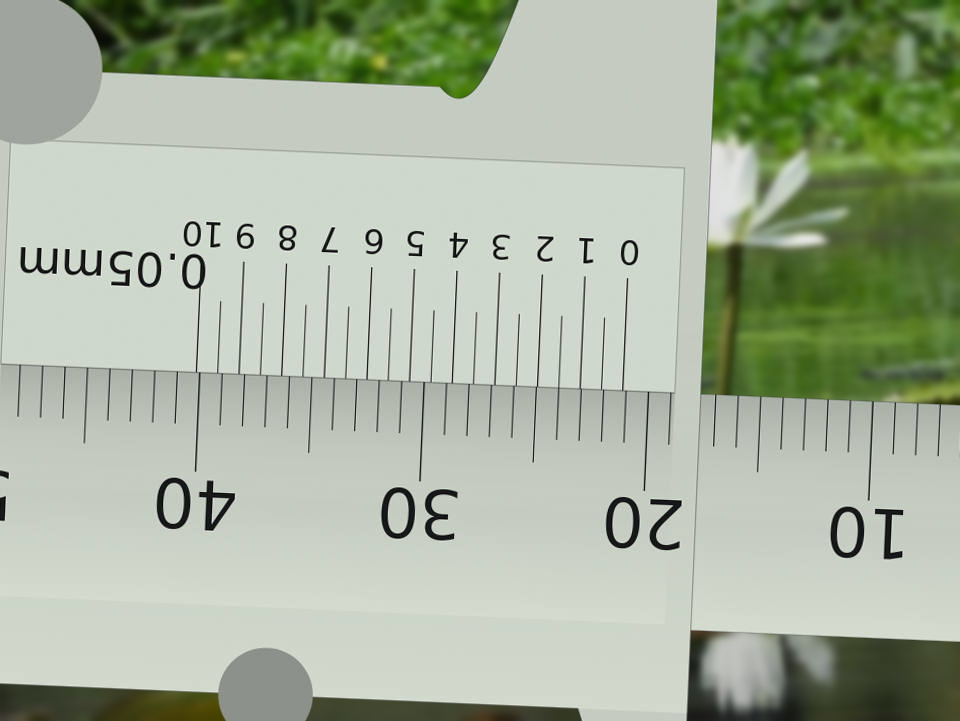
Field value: 21.15 mm
